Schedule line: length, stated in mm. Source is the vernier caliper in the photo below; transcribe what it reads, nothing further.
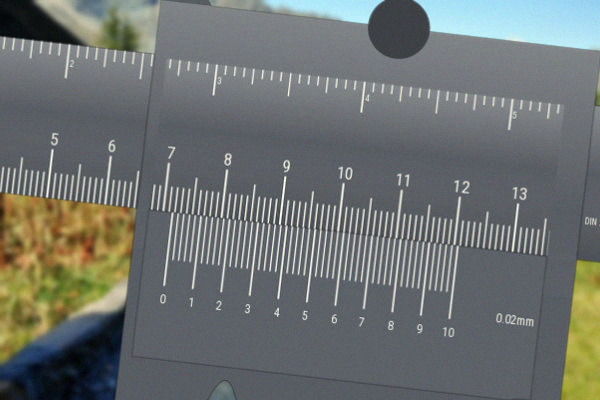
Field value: 71.6 mm
